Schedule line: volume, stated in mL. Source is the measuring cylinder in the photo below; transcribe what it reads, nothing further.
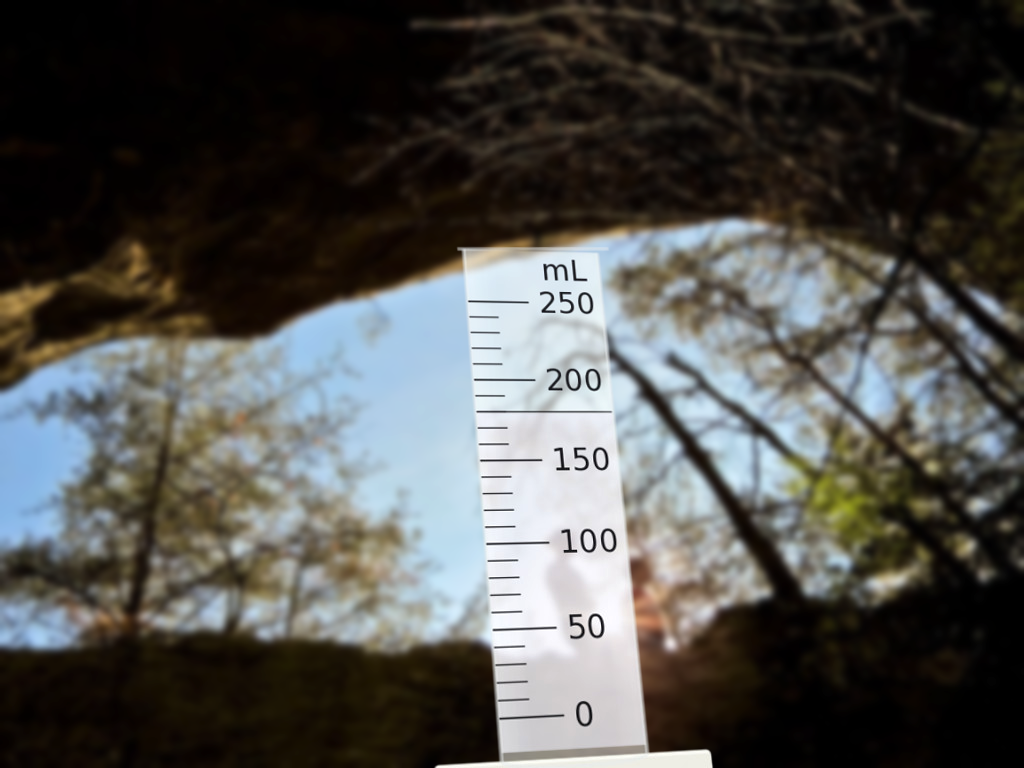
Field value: 180 mL
